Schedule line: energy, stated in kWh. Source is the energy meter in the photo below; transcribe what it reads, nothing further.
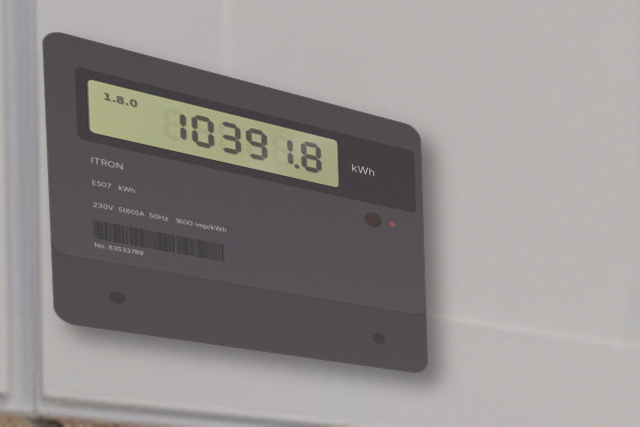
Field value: 10391.8 kWh
